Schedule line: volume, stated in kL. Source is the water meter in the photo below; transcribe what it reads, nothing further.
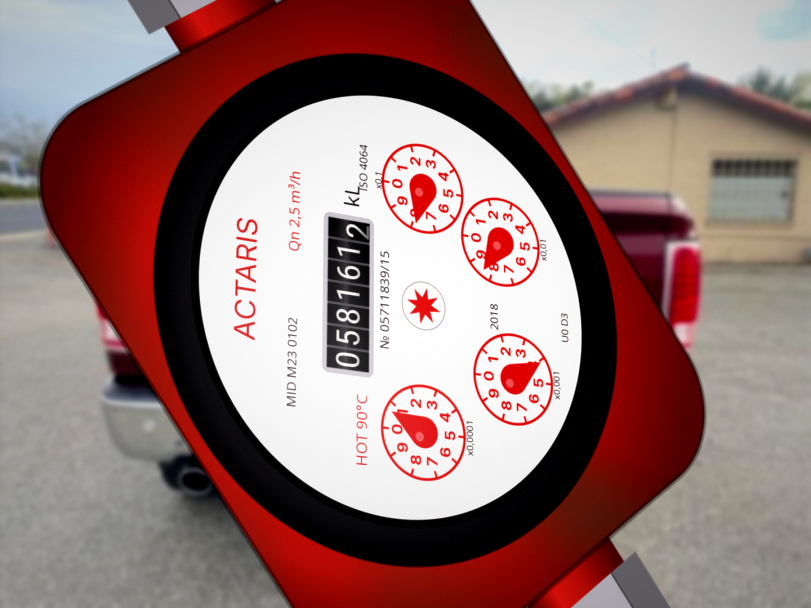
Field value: 581611.7840 kL
